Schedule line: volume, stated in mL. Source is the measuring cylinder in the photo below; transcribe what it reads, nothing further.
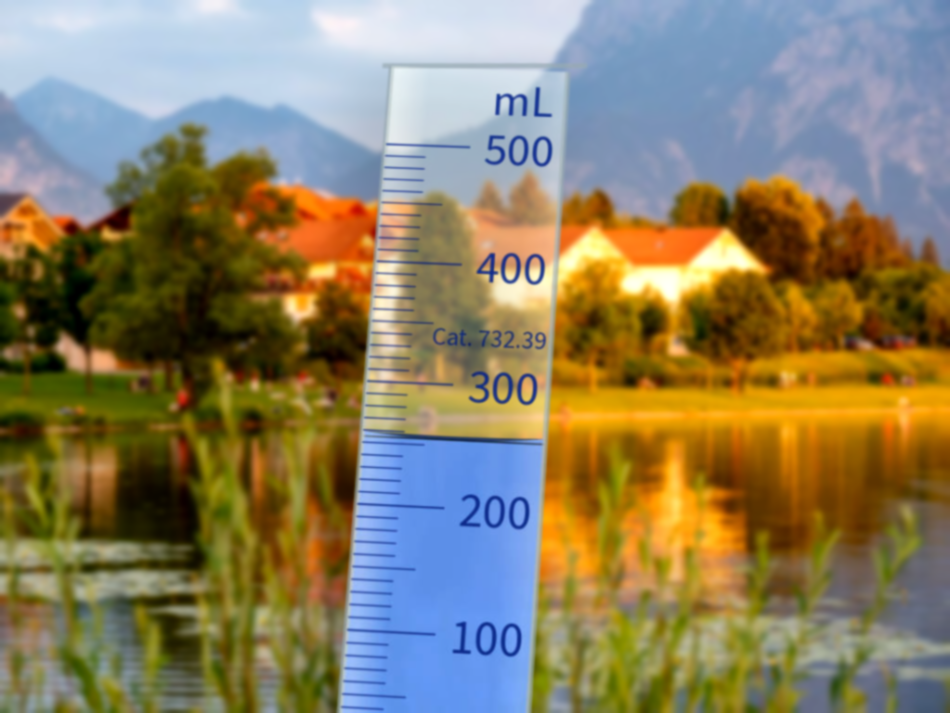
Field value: 255 mL
